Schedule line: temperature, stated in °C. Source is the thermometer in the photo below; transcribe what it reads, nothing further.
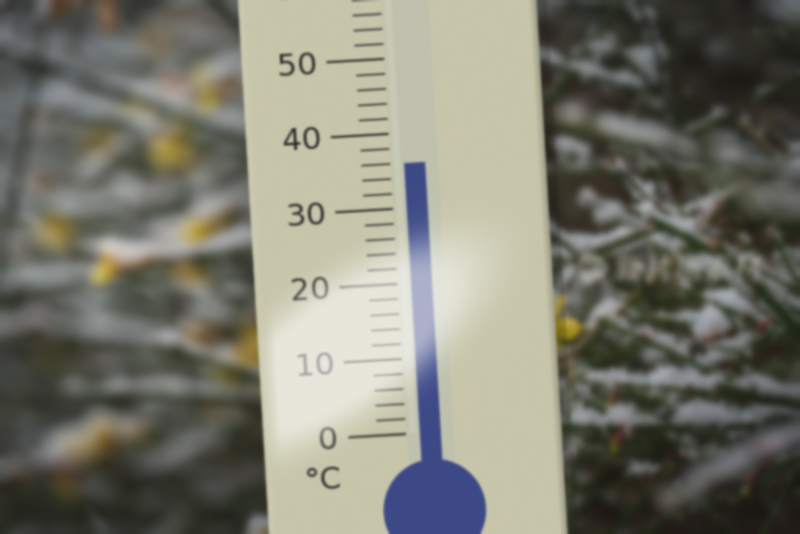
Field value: 36 °C
